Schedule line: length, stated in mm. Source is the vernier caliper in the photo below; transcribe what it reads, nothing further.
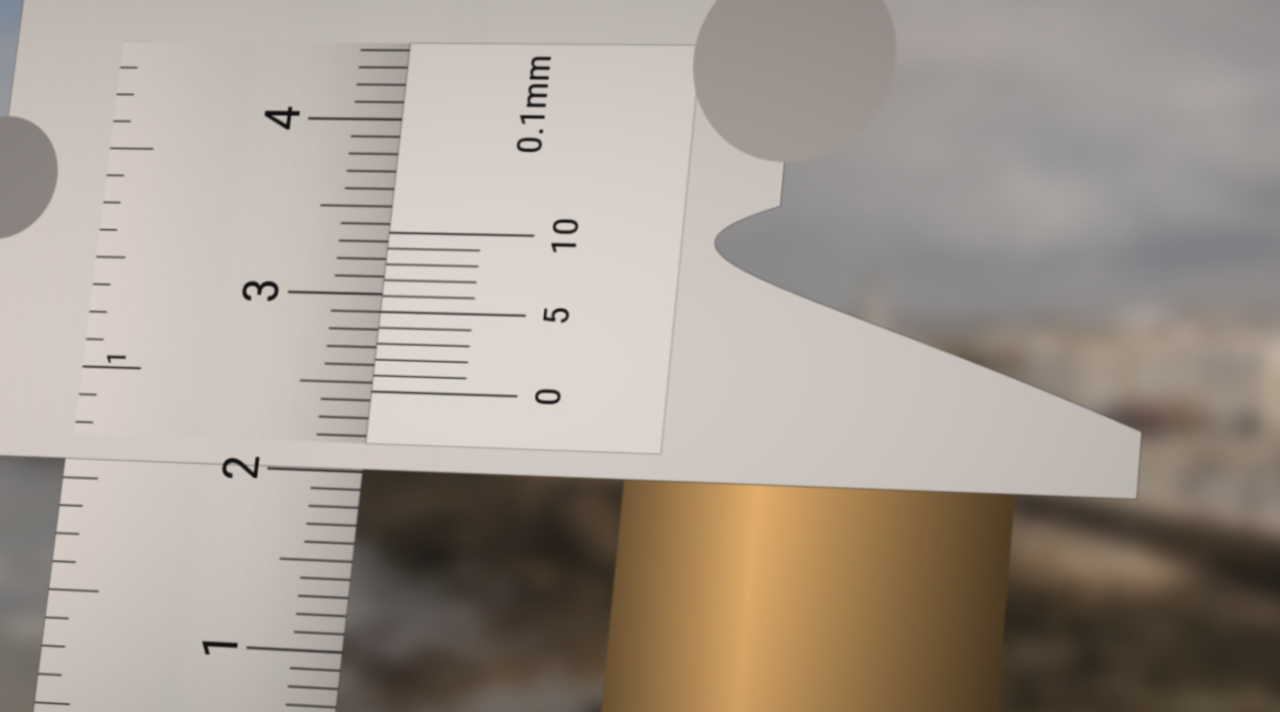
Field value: 24.5 mm
